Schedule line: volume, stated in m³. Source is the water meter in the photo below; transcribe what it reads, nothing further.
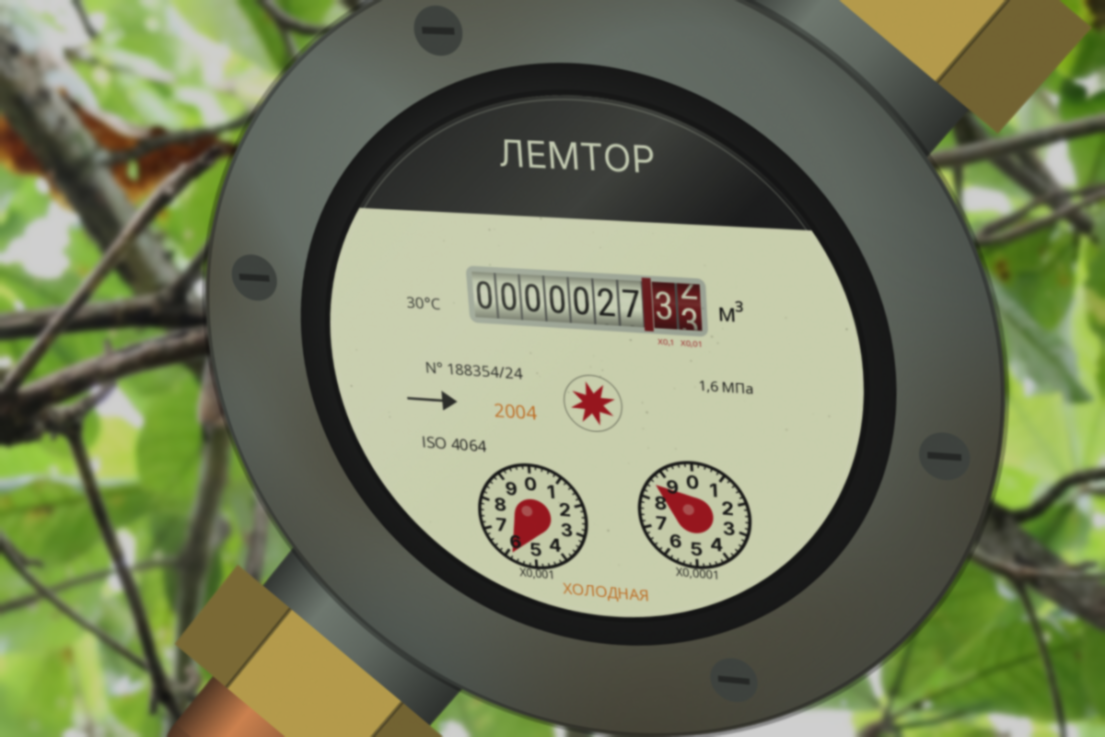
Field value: 27.3258 m³
